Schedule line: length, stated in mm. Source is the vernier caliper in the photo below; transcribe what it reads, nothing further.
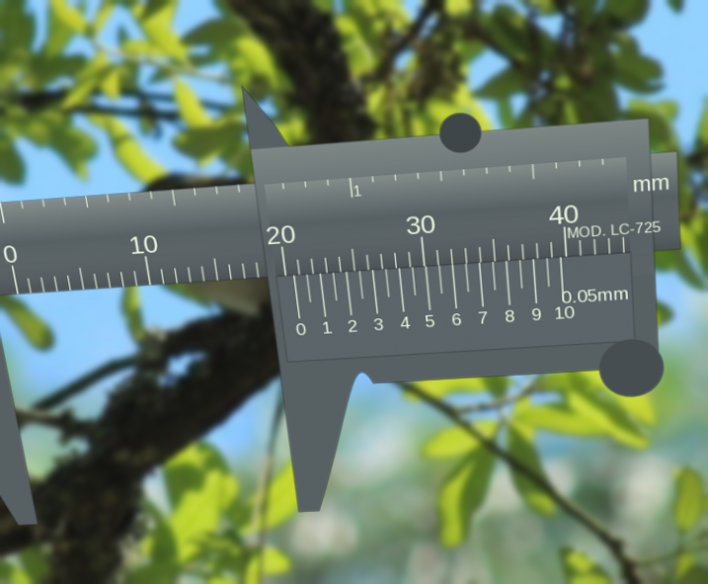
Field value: 20.6 mm
